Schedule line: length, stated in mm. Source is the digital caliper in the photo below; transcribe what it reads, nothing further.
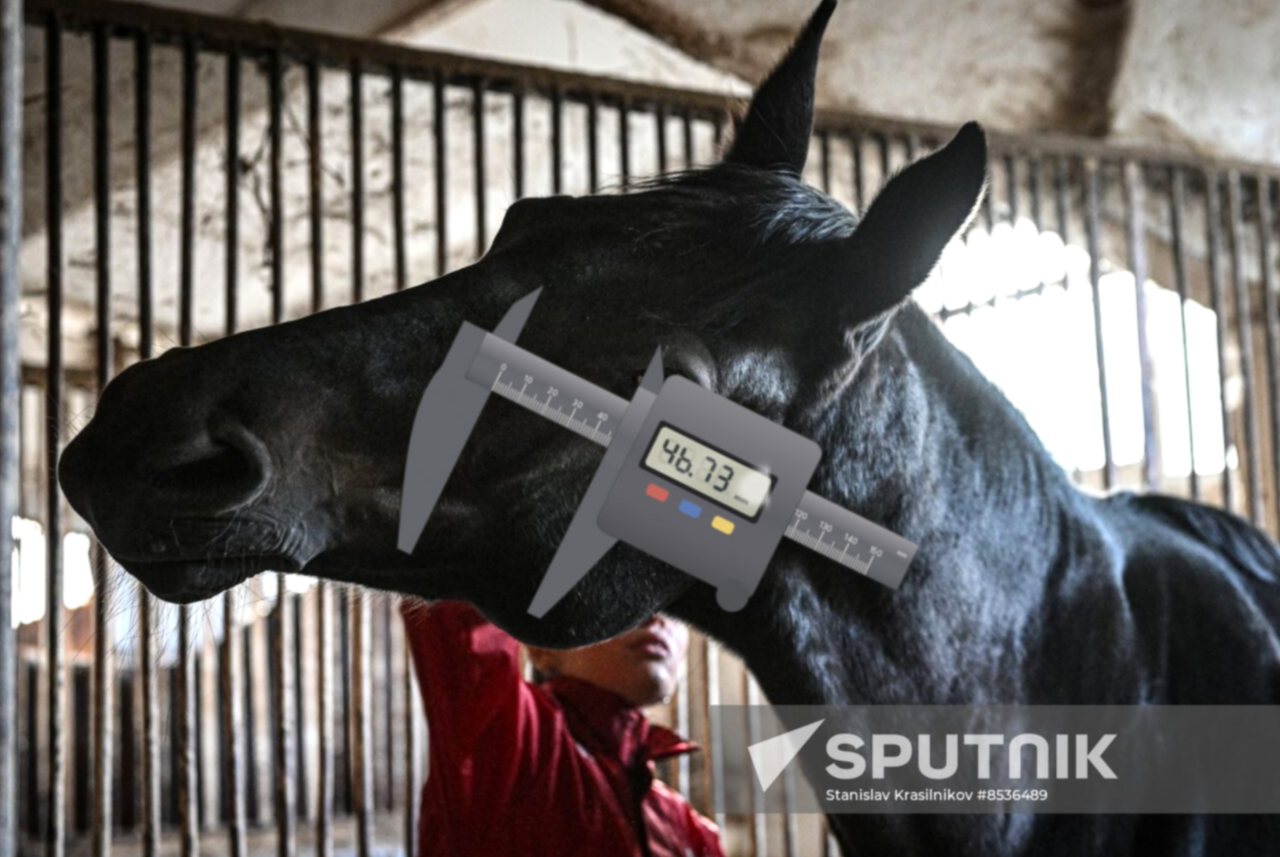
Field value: 46.73 mm
